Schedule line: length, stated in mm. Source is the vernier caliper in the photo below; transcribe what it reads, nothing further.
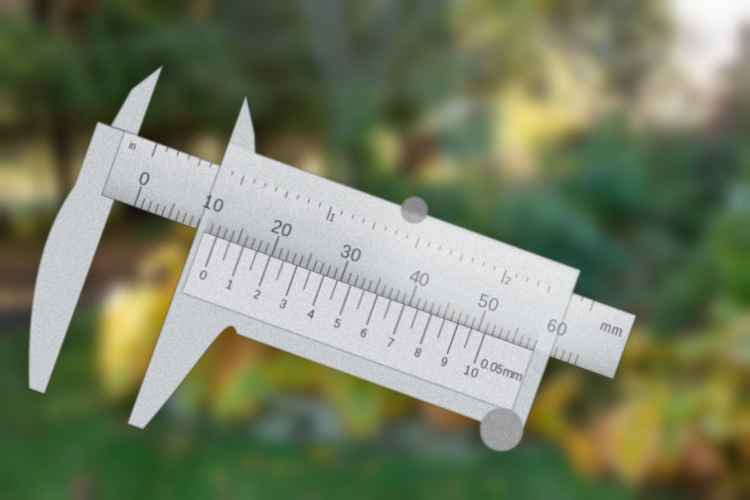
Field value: 12.0 mm
